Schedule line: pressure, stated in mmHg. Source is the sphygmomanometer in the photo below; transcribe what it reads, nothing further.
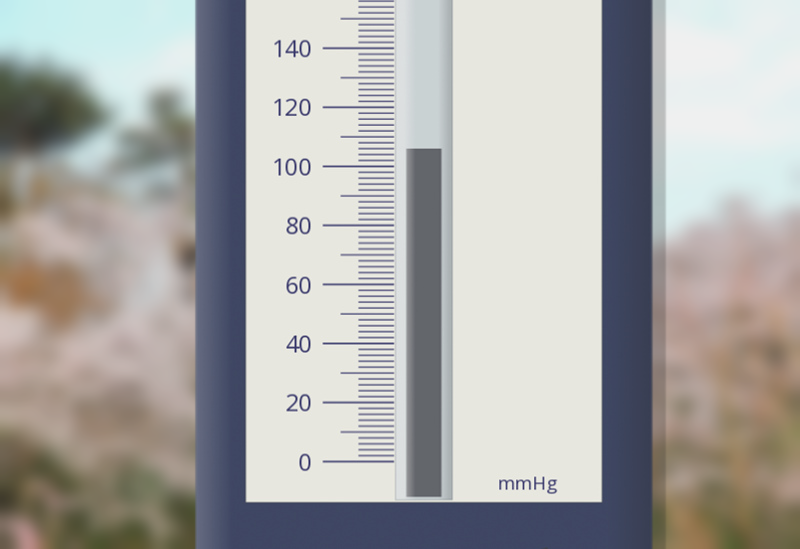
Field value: 106 mmHg
